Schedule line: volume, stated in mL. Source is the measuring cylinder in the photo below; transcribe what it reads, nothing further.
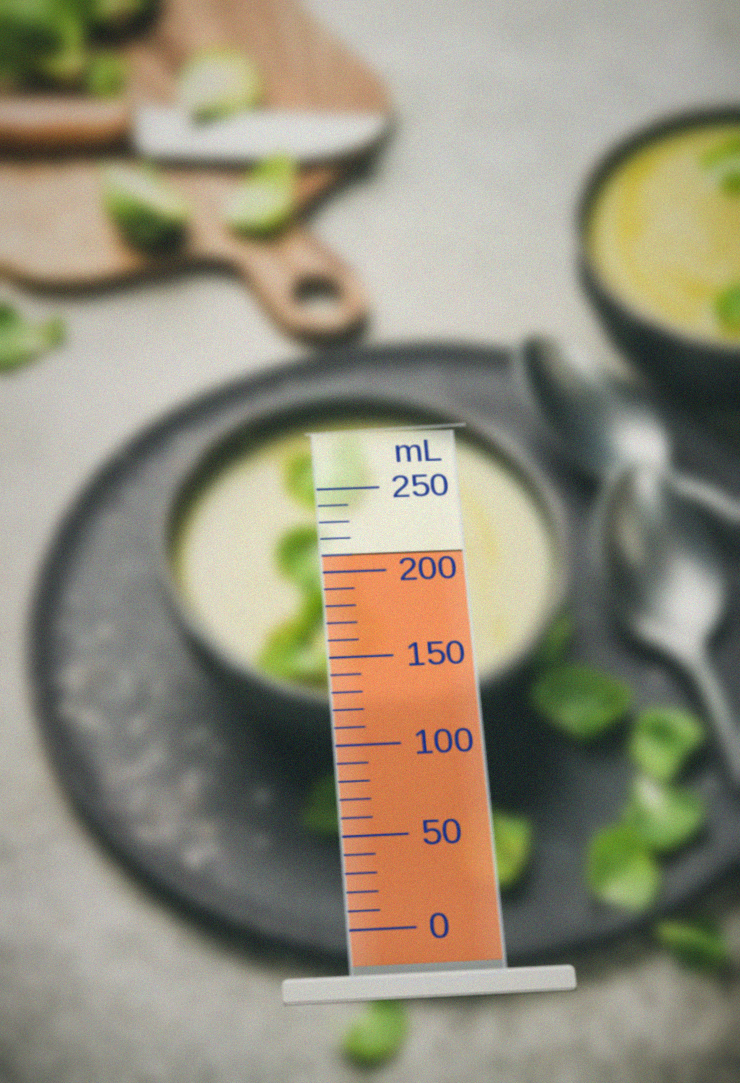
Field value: 210 mL
